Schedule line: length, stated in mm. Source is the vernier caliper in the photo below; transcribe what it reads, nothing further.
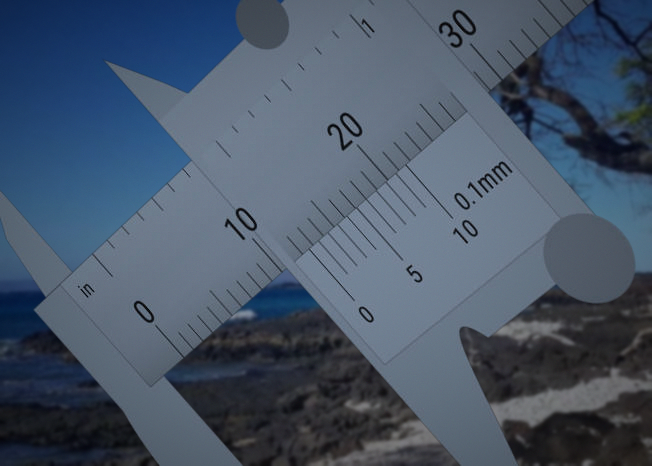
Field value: 12.6 mm
